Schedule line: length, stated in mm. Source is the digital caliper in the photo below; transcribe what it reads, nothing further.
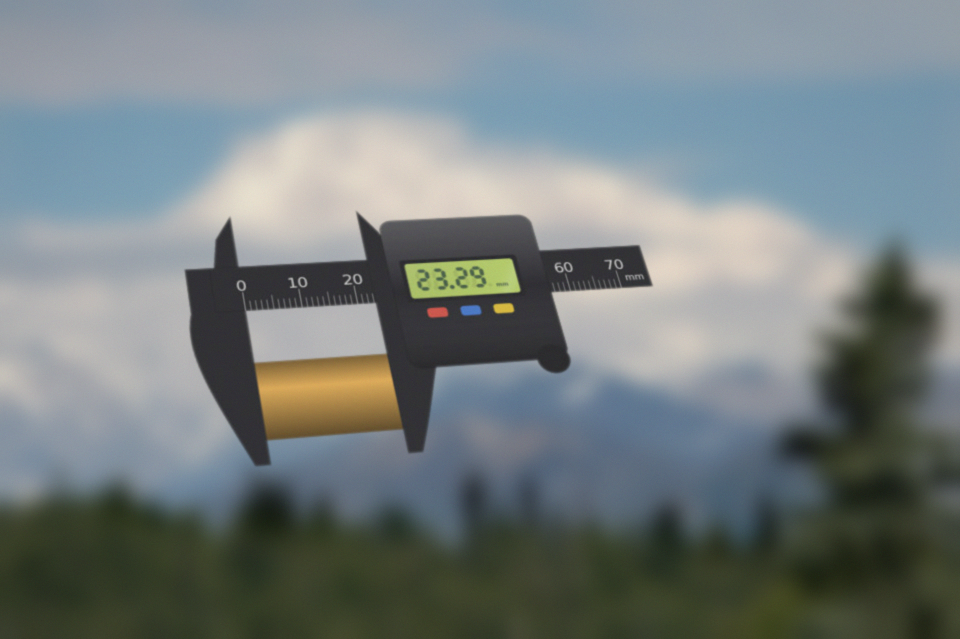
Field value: 23.29 mm
